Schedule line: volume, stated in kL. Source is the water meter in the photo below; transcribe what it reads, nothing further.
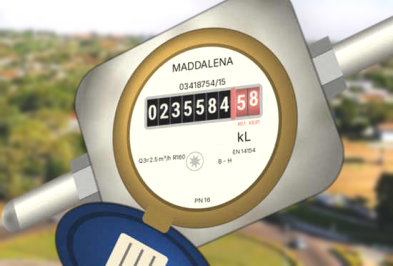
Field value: 235584.58 kL
